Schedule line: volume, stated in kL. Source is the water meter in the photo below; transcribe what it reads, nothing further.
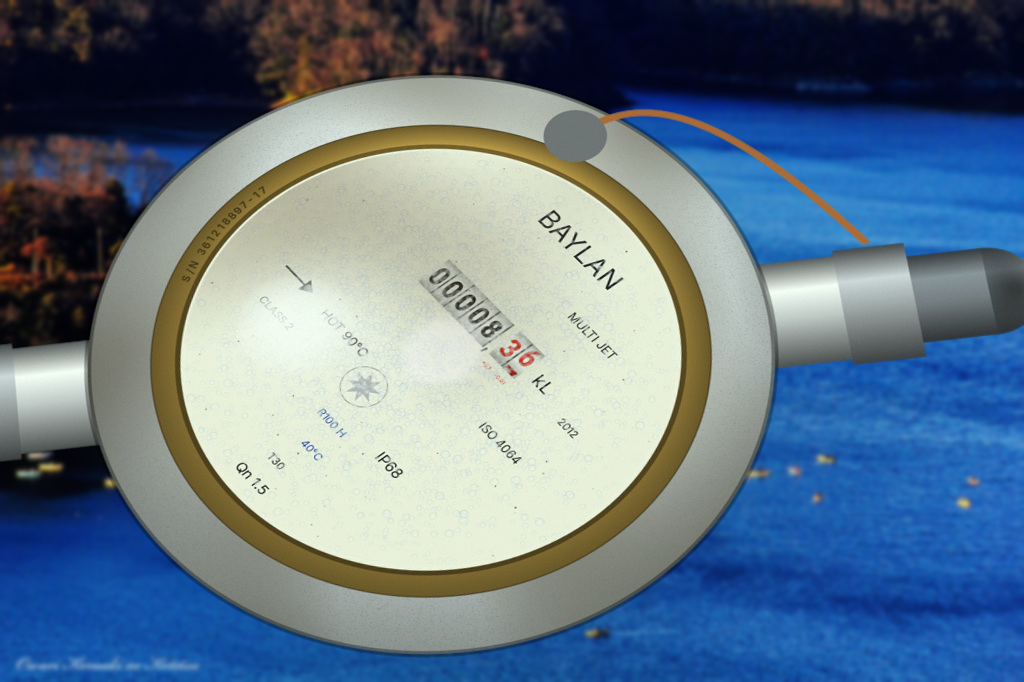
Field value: 8.36 kL
